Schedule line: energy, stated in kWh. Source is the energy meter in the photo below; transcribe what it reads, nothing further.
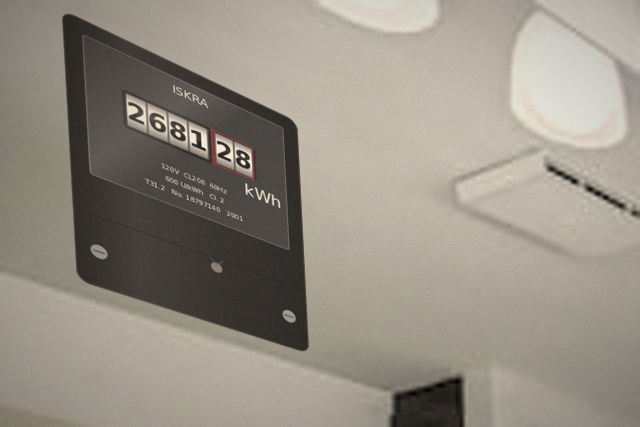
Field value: 2681.28 kWh
